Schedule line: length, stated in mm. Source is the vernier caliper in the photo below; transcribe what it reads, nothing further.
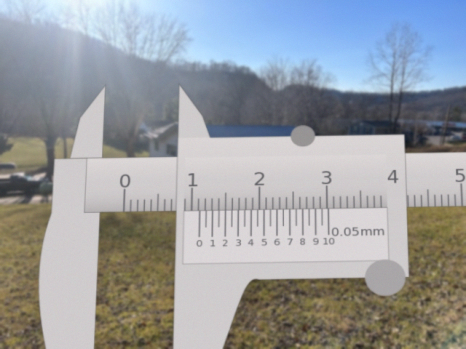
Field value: 11.2 mm
